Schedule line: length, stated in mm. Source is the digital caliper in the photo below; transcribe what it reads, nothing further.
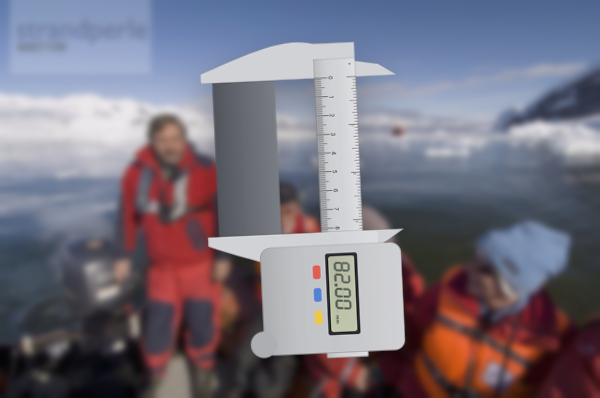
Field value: 82.00 mm
